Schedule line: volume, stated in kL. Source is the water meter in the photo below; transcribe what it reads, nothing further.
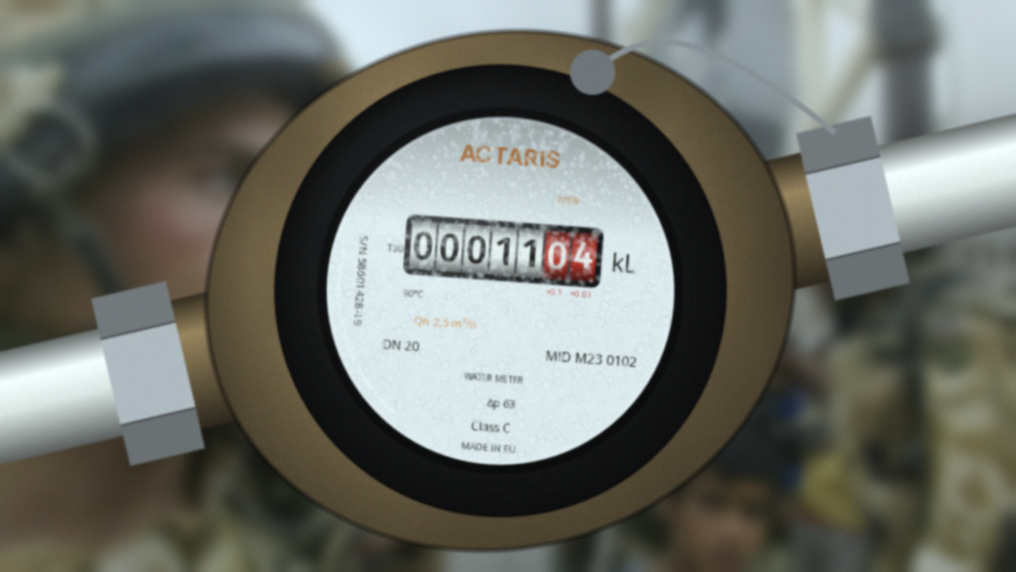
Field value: 11.04 kL
